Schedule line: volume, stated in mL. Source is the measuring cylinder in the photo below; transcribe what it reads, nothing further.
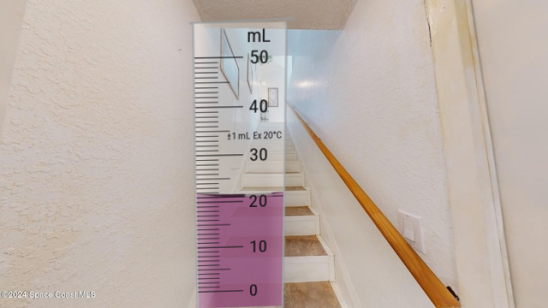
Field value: 21 mL
